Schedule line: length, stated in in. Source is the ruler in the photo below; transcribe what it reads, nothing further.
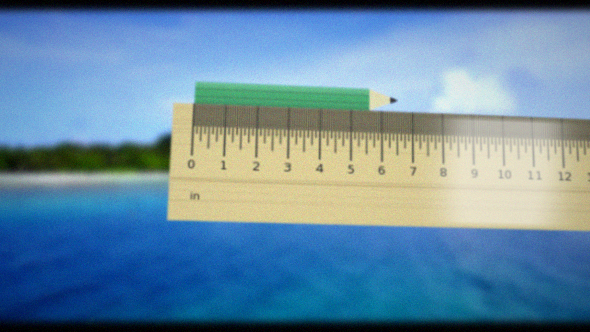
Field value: 6.5 in
